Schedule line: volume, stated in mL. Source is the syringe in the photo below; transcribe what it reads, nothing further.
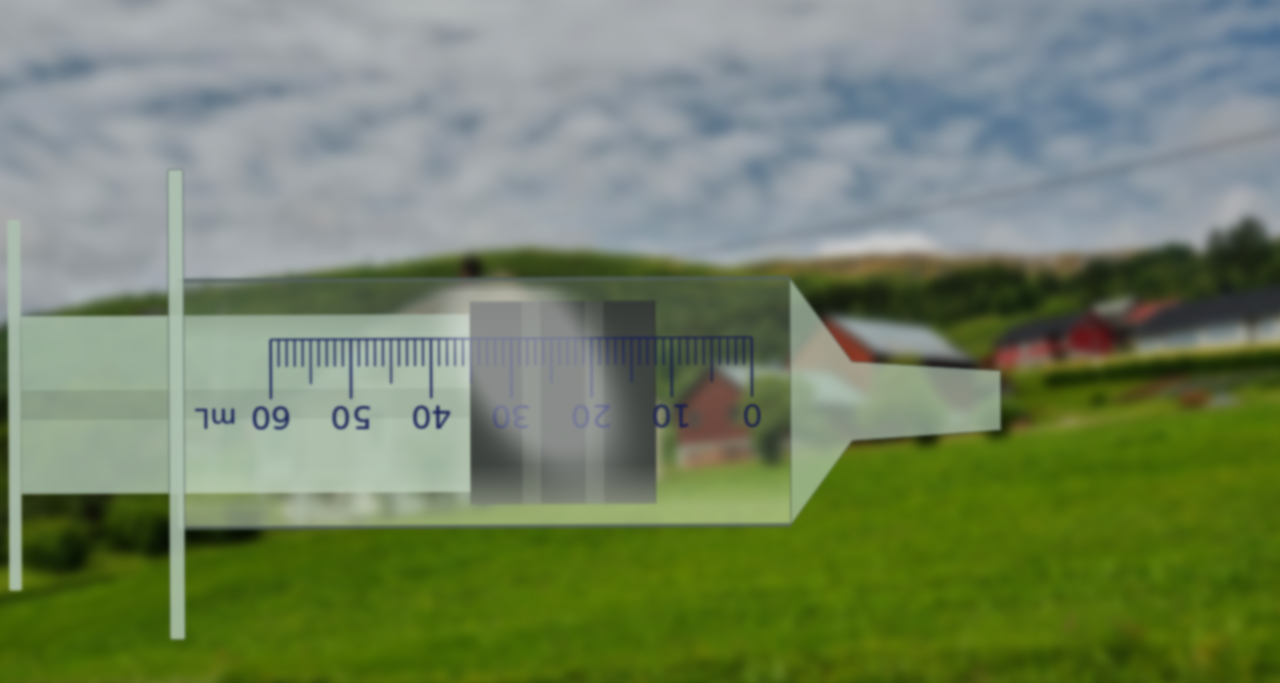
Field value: 12 mL
